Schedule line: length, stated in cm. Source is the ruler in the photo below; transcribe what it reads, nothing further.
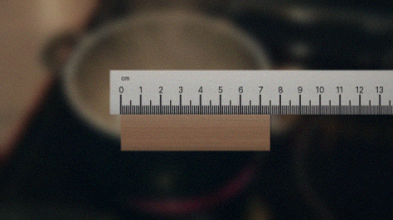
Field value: 7.5 cm
